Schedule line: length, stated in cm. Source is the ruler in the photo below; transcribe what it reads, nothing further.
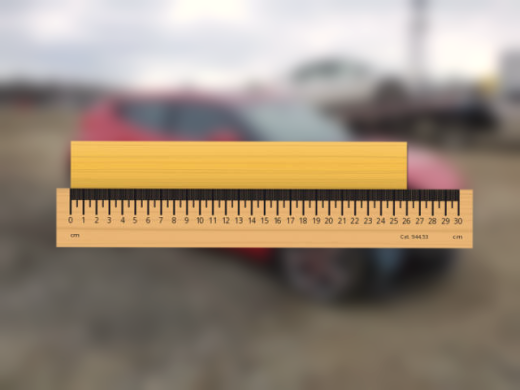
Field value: 26 cm
